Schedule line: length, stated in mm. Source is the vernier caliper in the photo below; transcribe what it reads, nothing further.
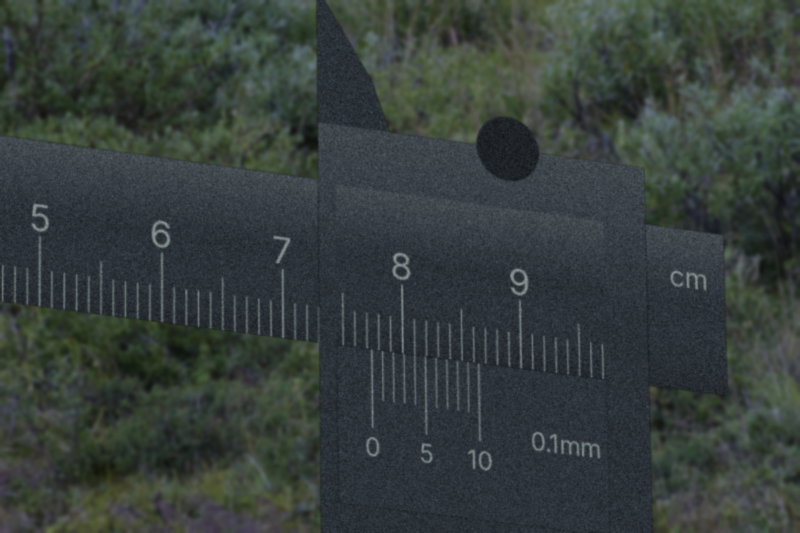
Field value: 77.4 mm
